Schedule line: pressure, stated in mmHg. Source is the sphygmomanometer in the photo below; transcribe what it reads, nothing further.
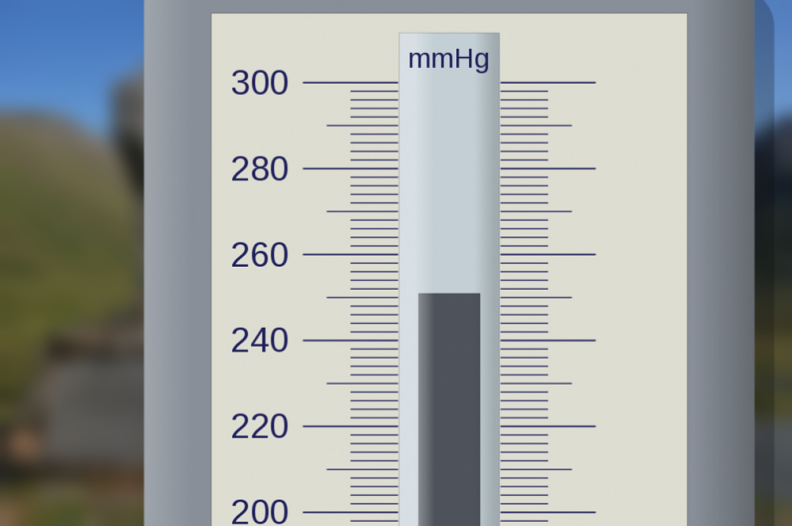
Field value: 251 mmHg
